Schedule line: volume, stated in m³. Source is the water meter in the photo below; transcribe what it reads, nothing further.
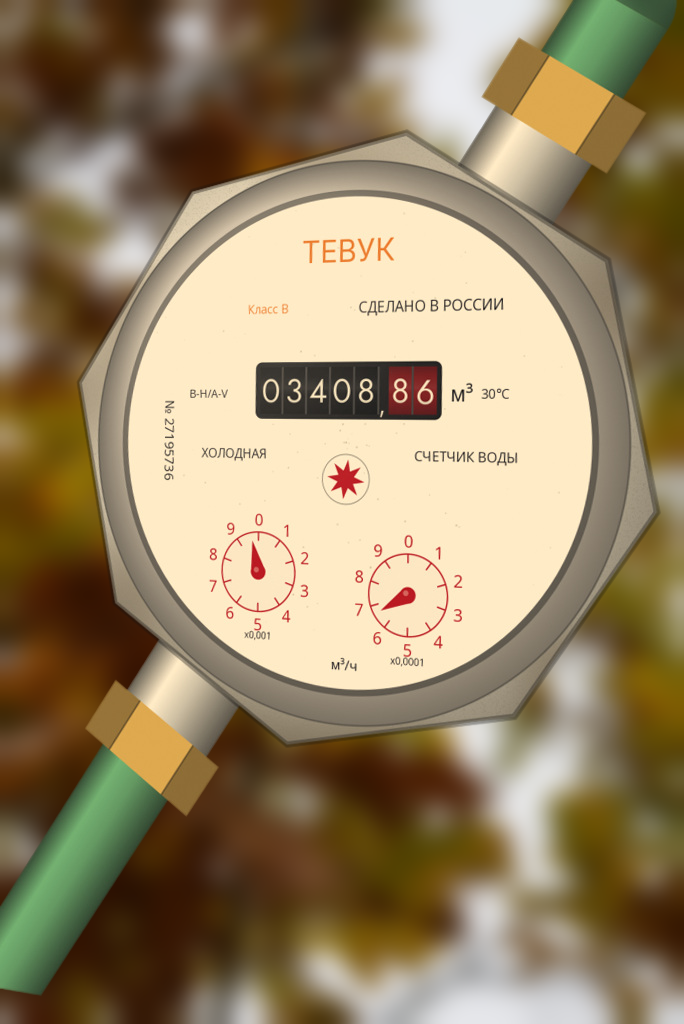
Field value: 3408.8596 m³
